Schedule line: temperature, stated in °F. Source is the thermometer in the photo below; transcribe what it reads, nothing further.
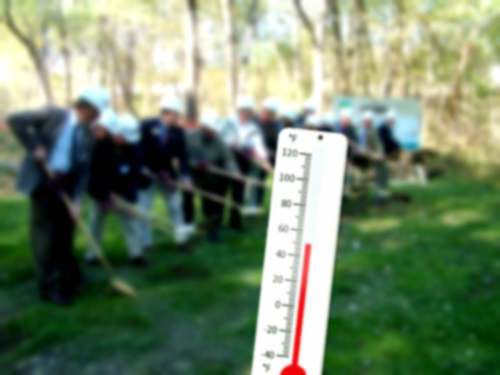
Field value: 50 °F
